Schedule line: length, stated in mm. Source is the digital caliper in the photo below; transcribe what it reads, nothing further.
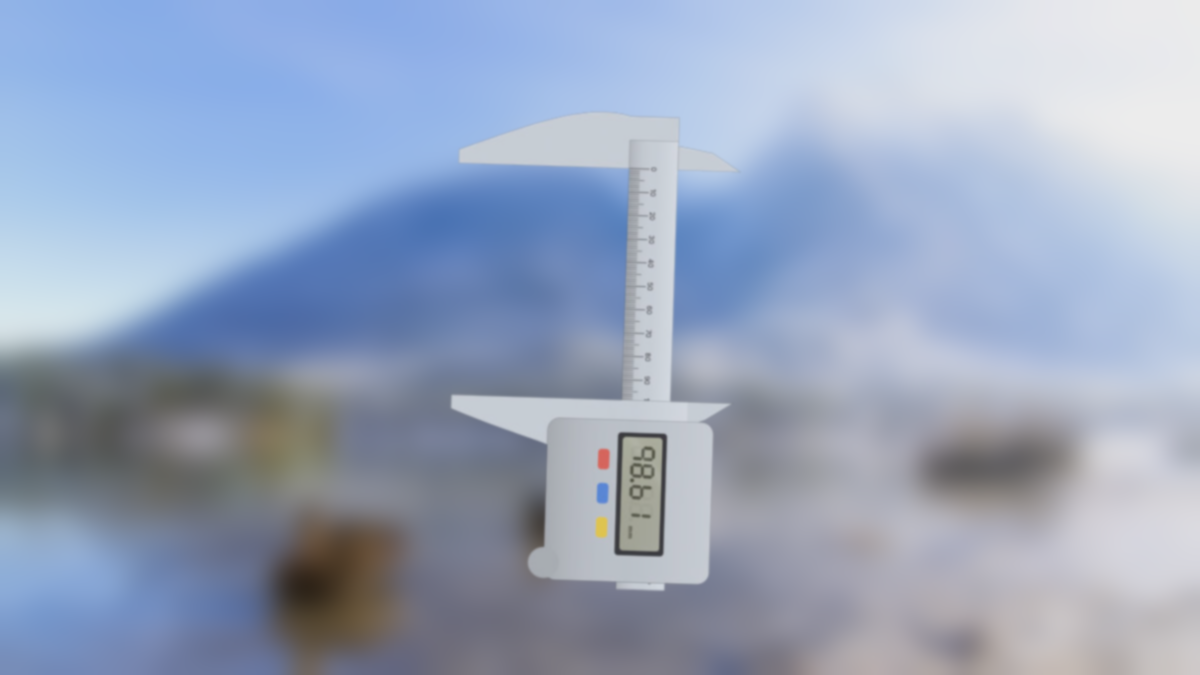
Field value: 98.61 mm
